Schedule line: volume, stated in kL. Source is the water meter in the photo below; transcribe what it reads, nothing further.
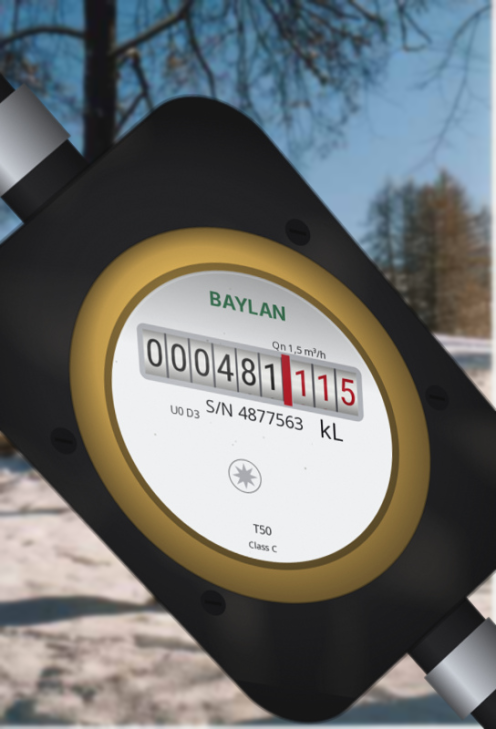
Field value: 481.115 kL
